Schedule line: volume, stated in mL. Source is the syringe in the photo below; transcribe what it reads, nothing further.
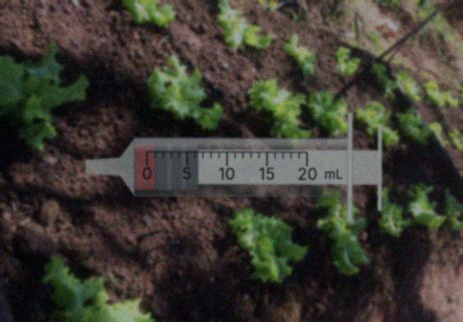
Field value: 1 mL
